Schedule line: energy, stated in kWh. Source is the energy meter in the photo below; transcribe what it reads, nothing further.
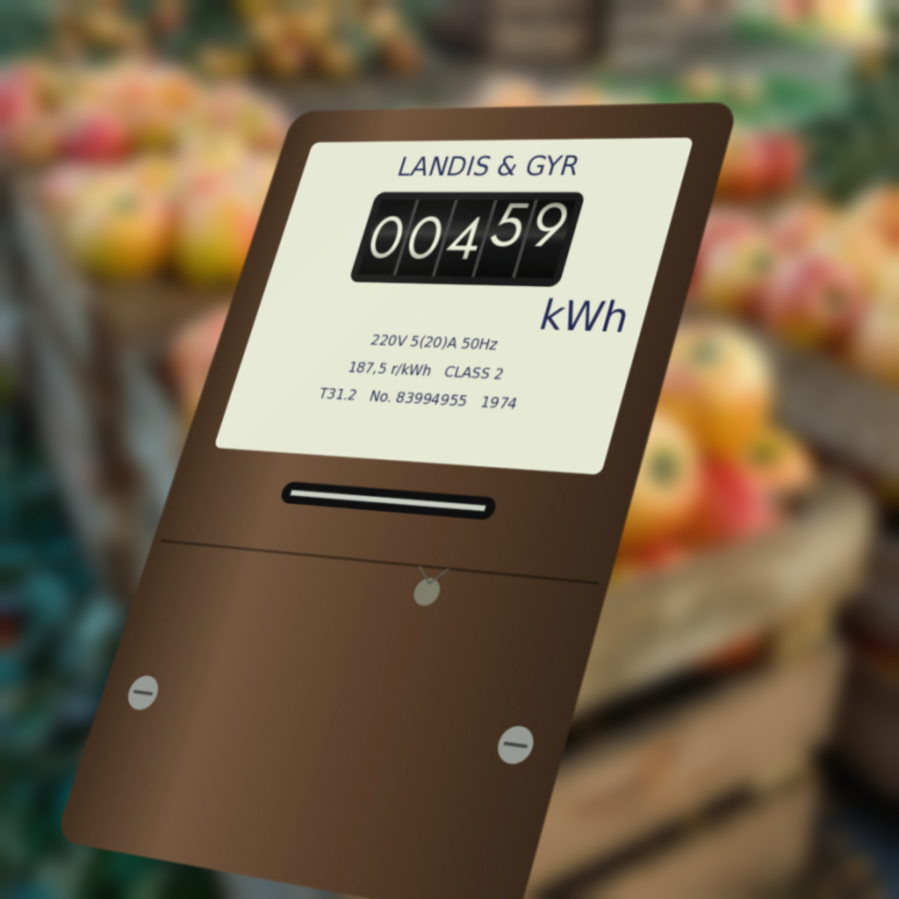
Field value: 459 kWh
